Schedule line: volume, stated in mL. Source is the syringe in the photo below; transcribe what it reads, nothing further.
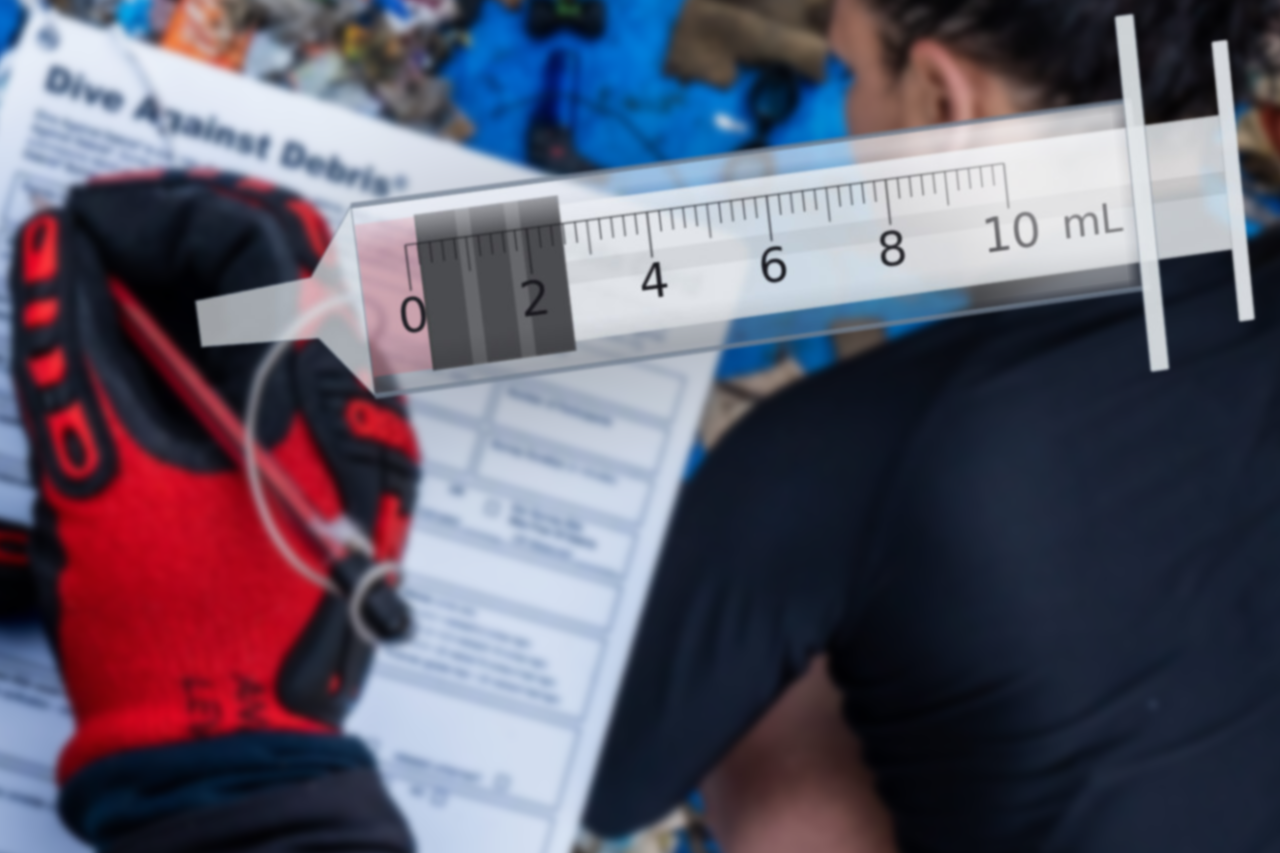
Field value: 0.2 mL
